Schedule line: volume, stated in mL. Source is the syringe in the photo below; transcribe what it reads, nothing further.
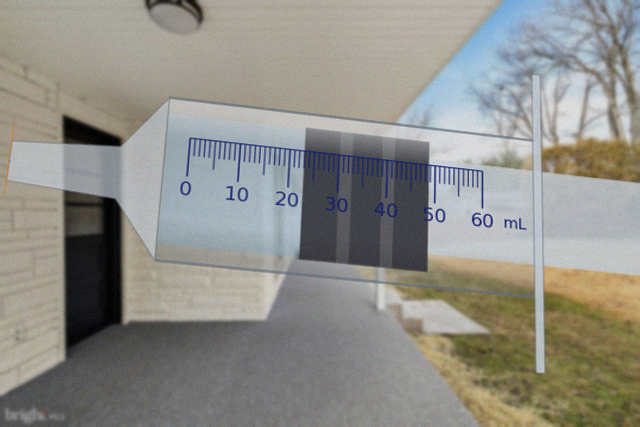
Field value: 23 mL
